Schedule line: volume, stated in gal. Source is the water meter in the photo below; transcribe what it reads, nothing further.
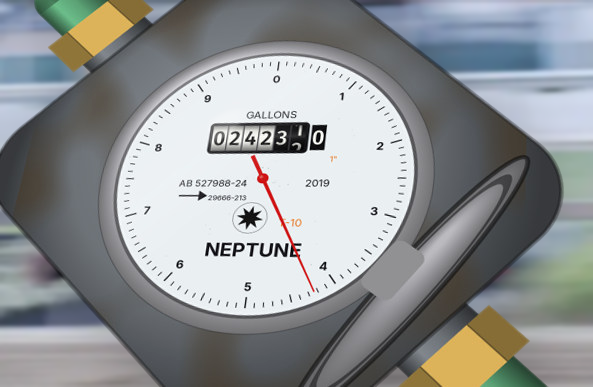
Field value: 242314.2 gal
